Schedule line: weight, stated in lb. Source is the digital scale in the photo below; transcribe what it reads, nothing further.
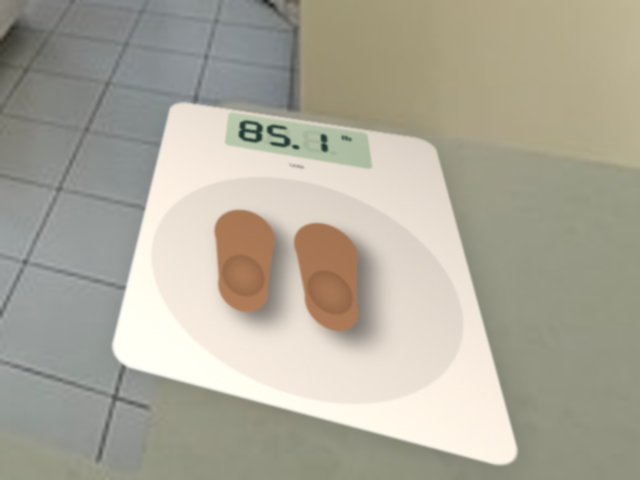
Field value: 85.1 lb
